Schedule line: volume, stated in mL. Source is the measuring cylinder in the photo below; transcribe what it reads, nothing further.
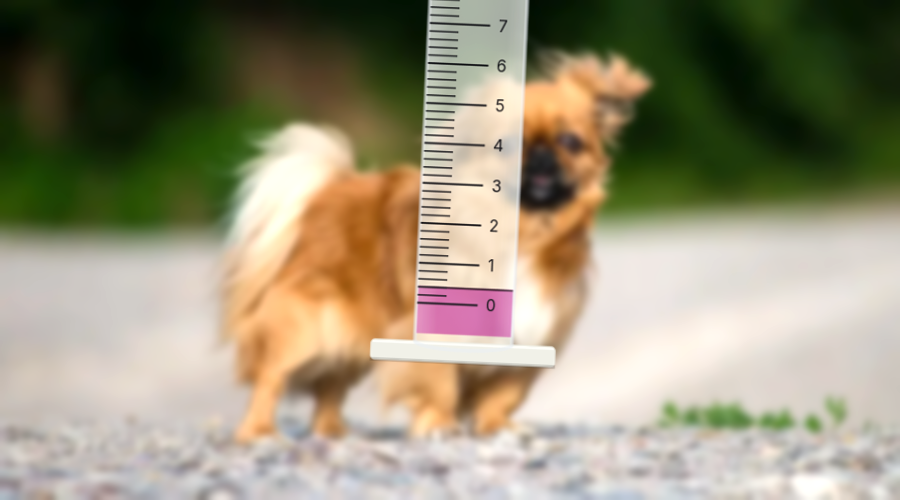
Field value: 0.4 mL
